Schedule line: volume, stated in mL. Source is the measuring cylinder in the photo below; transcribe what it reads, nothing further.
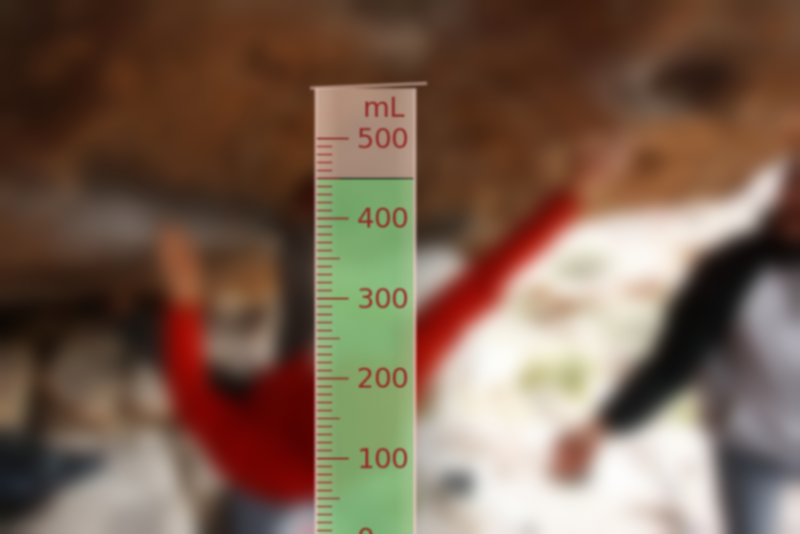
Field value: 450 mL
